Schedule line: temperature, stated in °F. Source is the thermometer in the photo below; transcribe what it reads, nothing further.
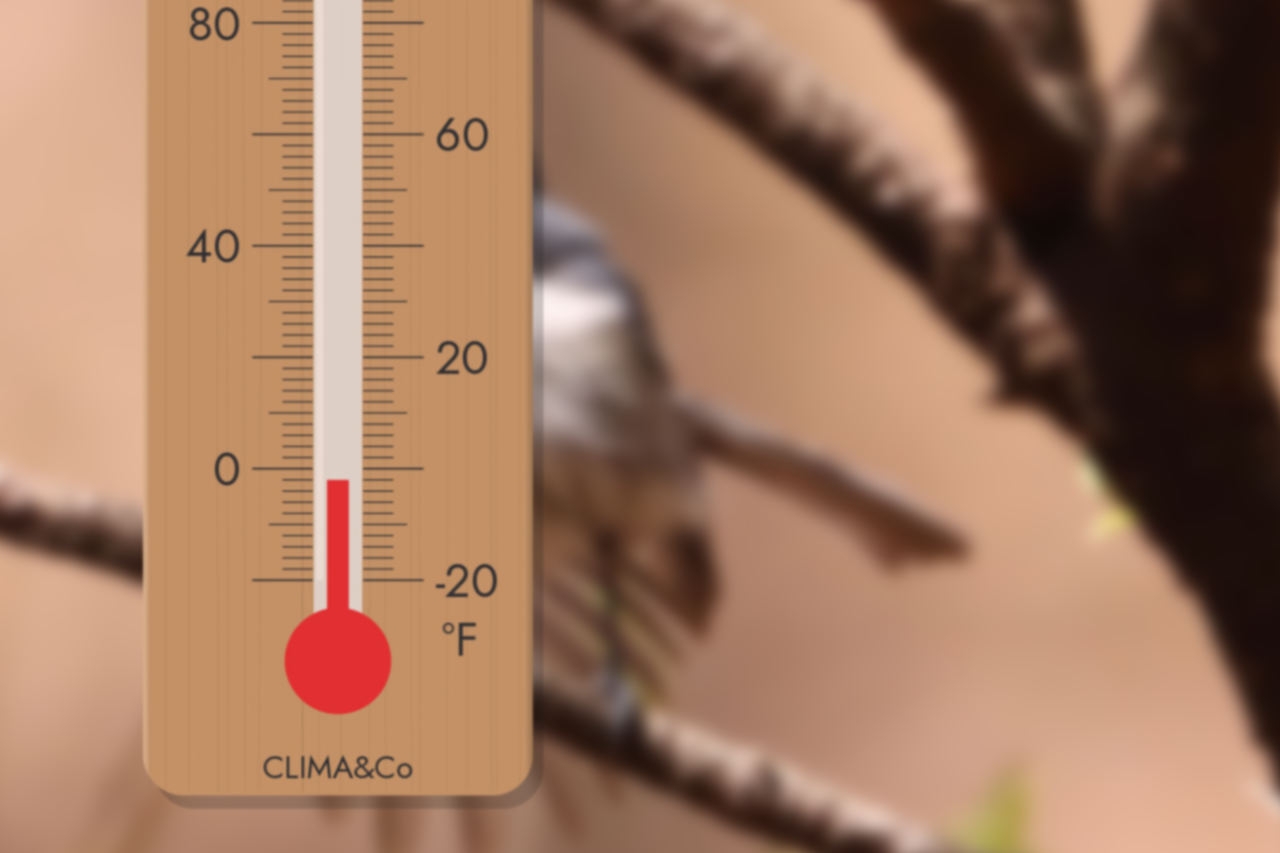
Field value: -2 °F
